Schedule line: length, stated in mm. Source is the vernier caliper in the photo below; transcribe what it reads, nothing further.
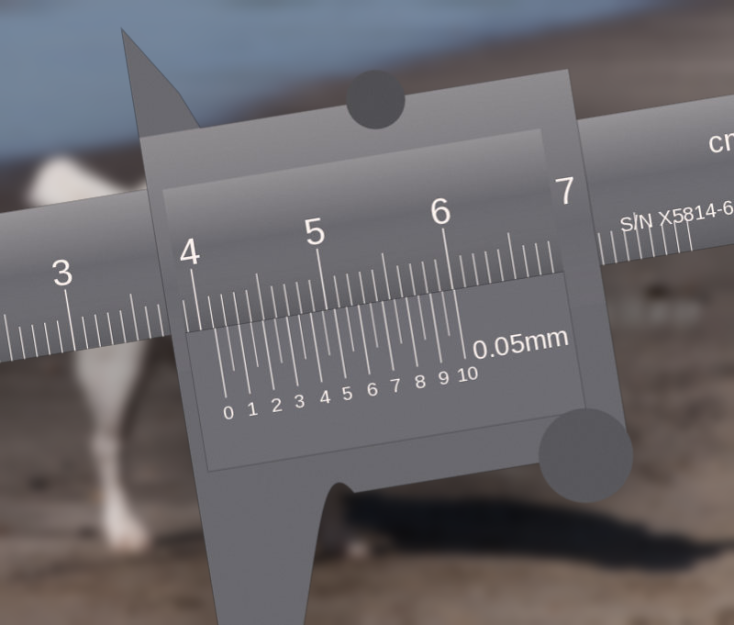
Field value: 41.1 mm
